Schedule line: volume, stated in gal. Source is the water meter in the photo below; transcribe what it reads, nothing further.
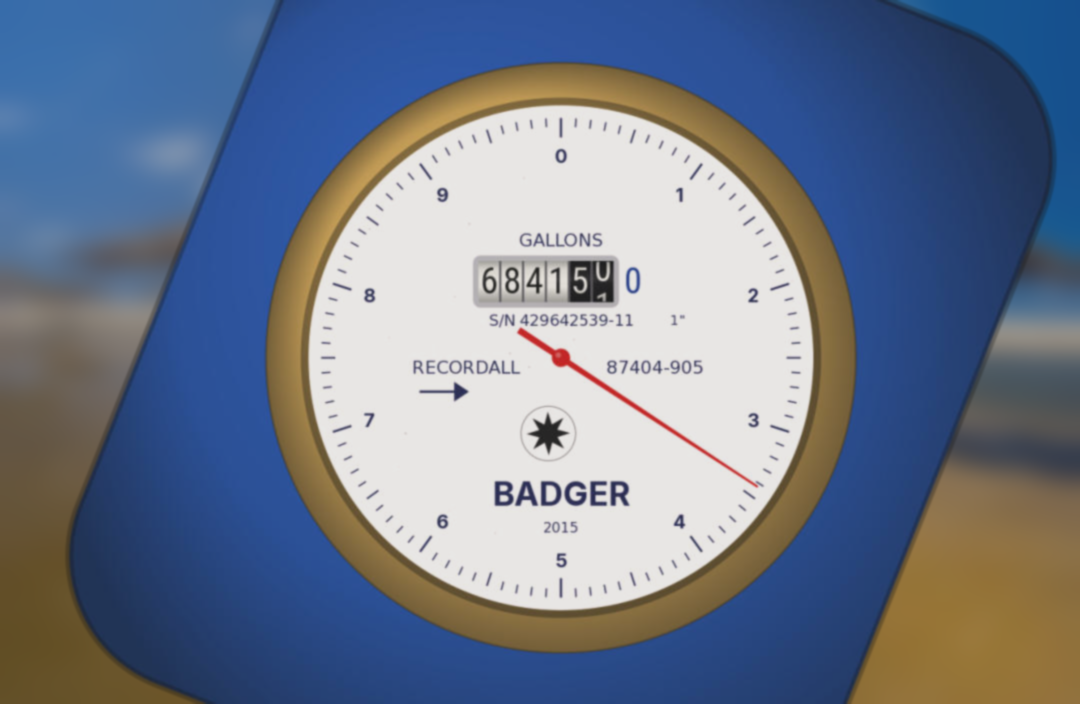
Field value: 6841503.4 gal
